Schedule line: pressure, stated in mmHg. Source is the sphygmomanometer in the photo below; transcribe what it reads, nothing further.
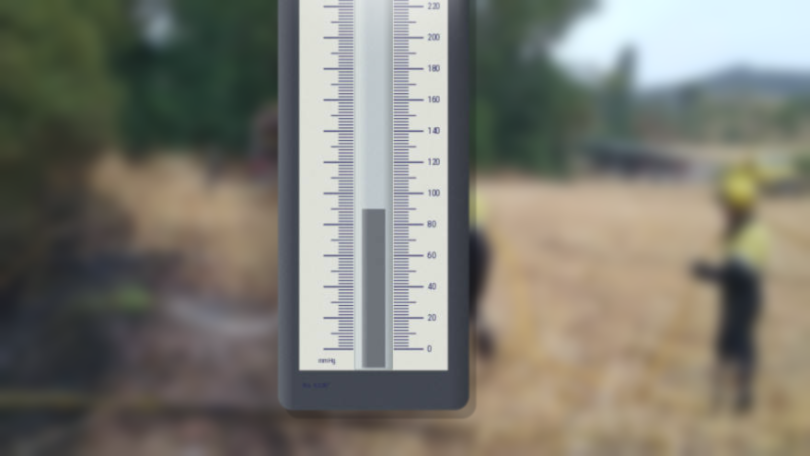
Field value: 90 mmHg
